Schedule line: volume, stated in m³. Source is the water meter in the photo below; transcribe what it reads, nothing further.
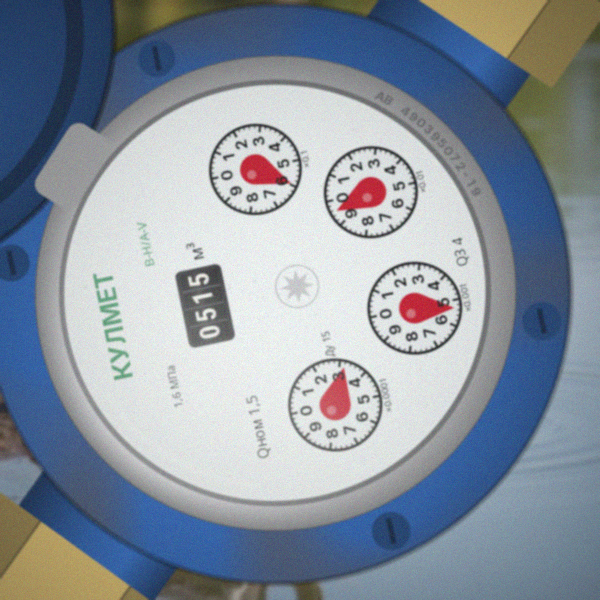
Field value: 515.5953 m³
